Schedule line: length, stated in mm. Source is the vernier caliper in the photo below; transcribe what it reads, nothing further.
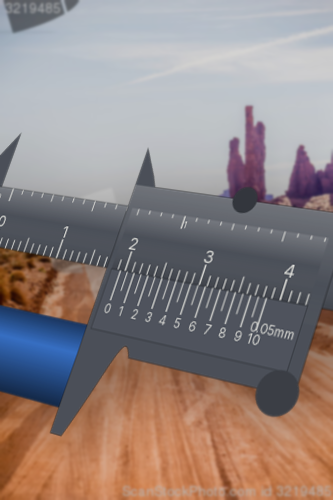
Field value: 19.4 mm
